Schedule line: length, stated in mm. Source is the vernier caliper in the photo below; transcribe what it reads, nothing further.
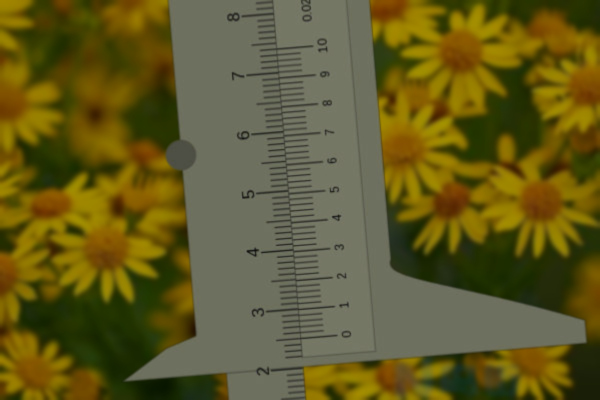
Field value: 25.0 mm
